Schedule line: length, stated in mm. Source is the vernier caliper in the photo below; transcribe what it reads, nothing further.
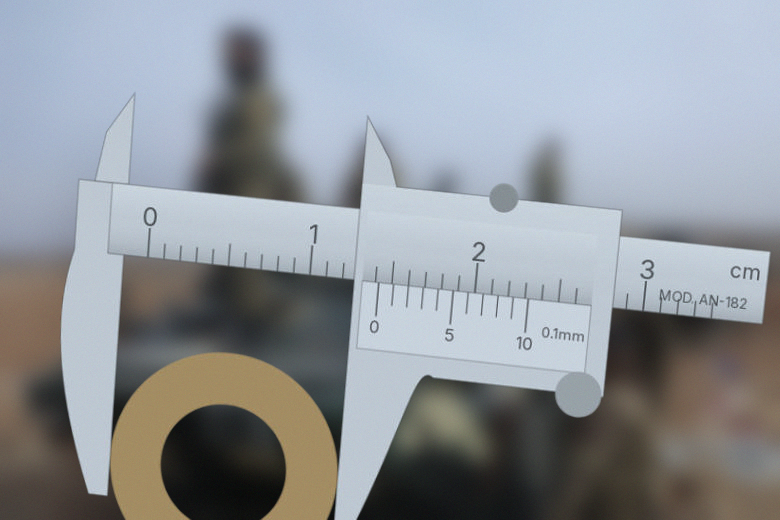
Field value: 14.2 mm
